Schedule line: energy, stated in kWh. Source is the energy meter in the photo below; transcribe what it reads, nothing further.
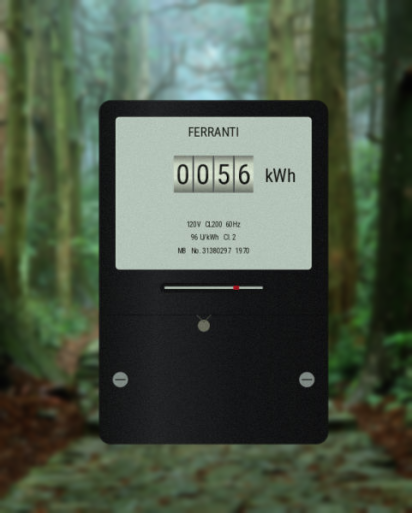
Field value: 56 kWh
